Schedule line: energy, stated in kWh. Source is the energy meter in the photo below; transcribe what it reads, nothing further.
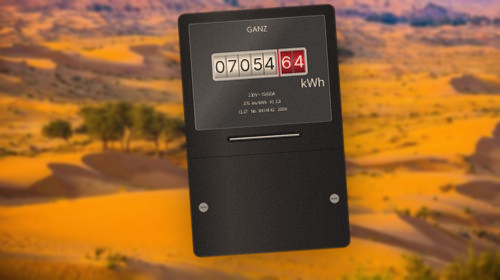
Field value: 7054.64 kWh
